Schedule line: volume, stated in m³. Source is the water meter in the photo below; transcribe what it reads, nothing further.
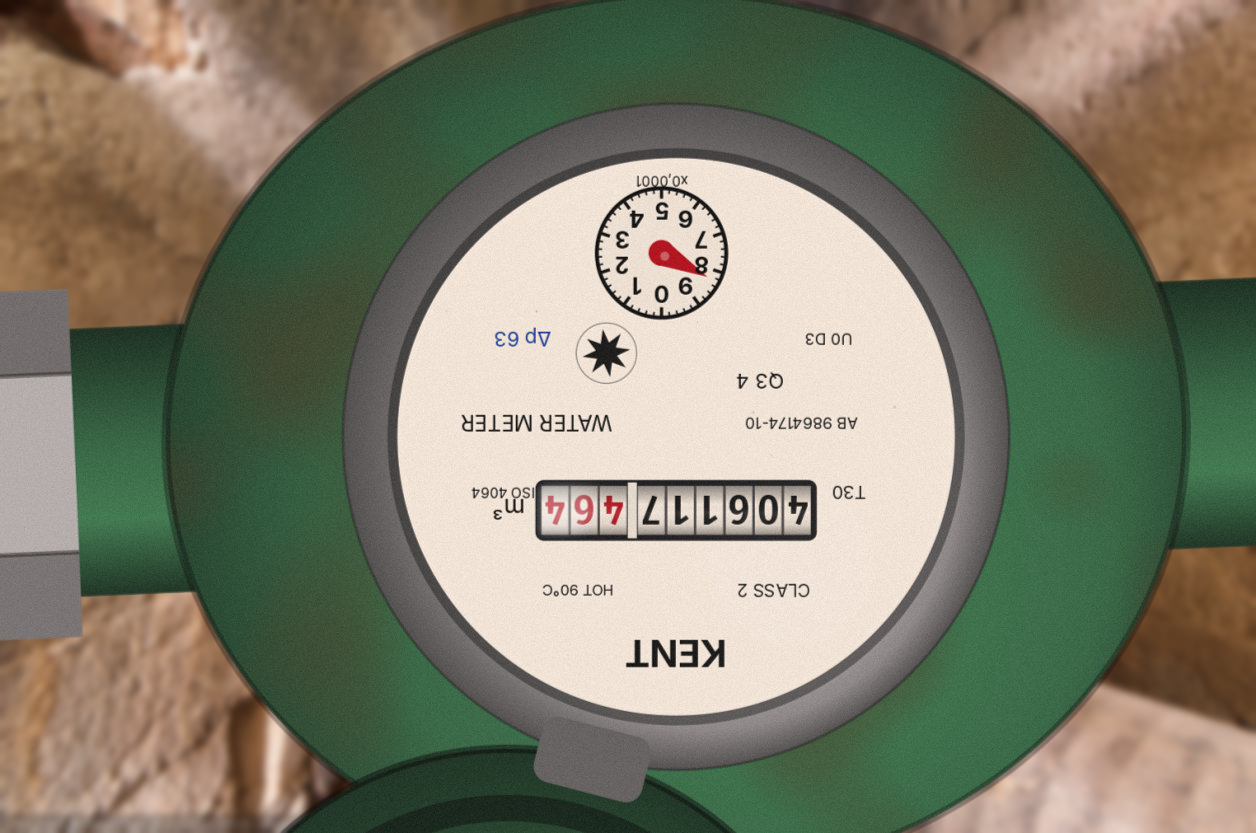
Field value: 406117.4648 m³
